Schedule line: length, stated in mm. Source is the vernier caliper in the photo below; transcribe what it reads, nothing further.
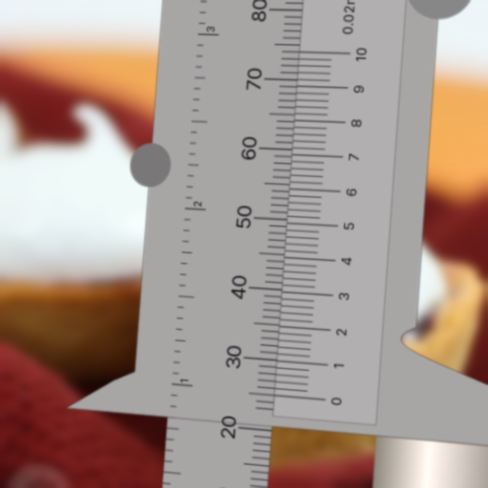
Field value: 25.0 mm
